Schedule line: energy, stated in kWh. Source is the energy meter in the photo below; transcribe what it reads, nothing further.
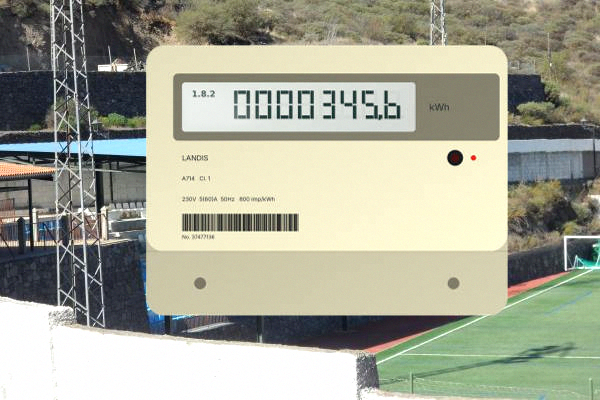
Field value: 345.6 kWh
